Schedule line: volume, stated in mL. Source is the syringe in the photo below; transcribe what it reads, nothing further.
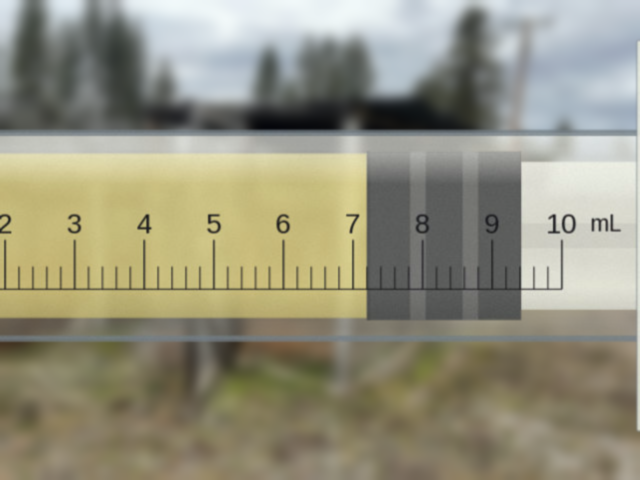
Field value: 7.2 mL
